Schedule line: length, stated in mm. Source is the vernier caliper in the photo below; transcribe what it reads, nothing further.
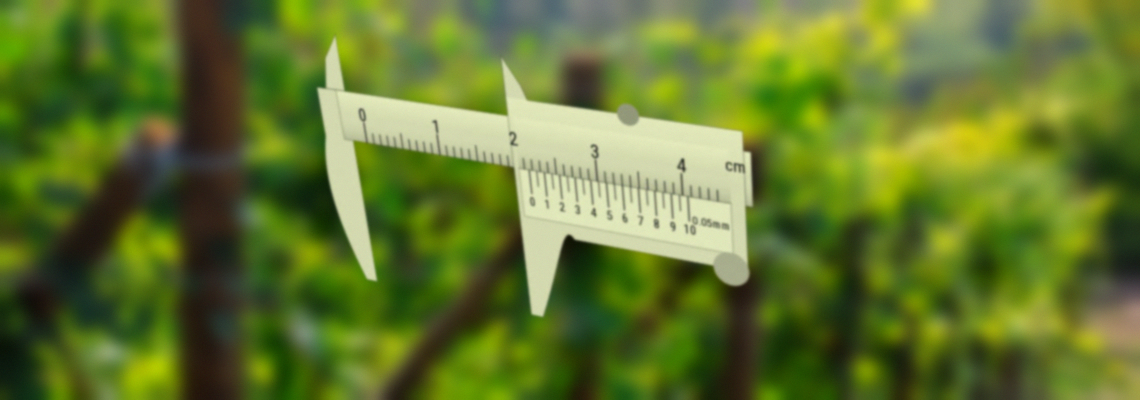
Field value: 21.6 mm
